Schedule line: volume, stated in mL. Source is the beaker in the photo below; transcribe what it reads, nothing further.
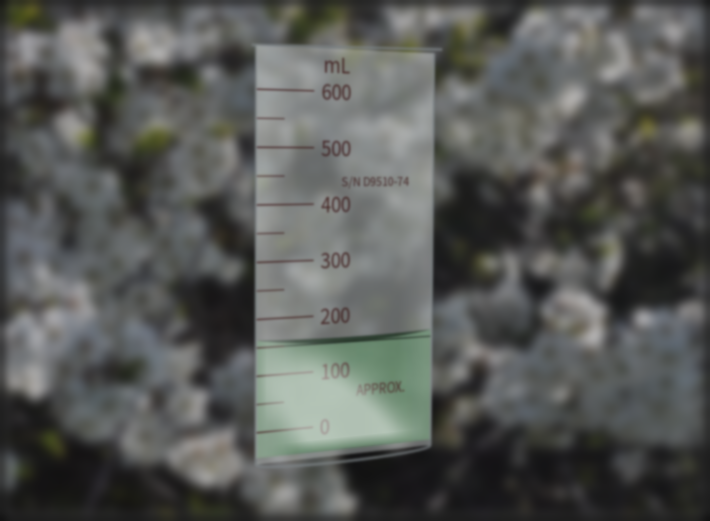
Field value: 150 mL
